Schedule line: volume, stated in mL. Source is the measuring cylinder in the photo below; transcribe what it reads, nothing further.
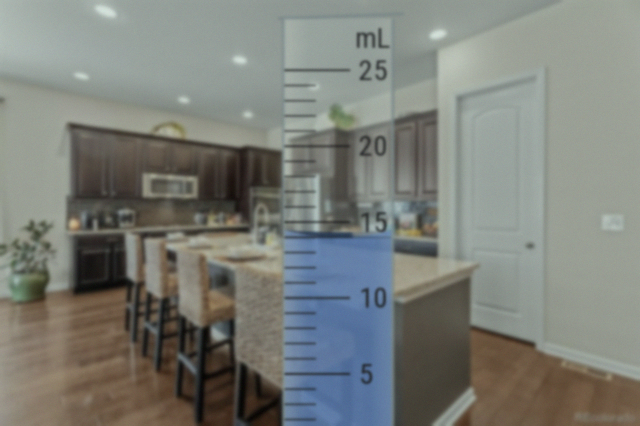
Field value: 14 mL
